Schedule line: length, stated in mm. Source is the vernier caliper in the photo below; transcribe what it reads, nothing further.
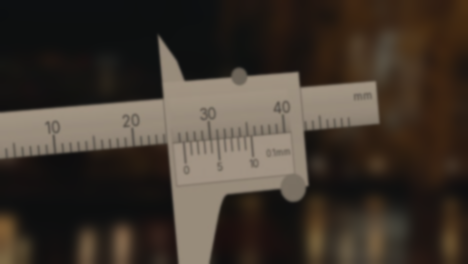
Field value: 26.5 mm
